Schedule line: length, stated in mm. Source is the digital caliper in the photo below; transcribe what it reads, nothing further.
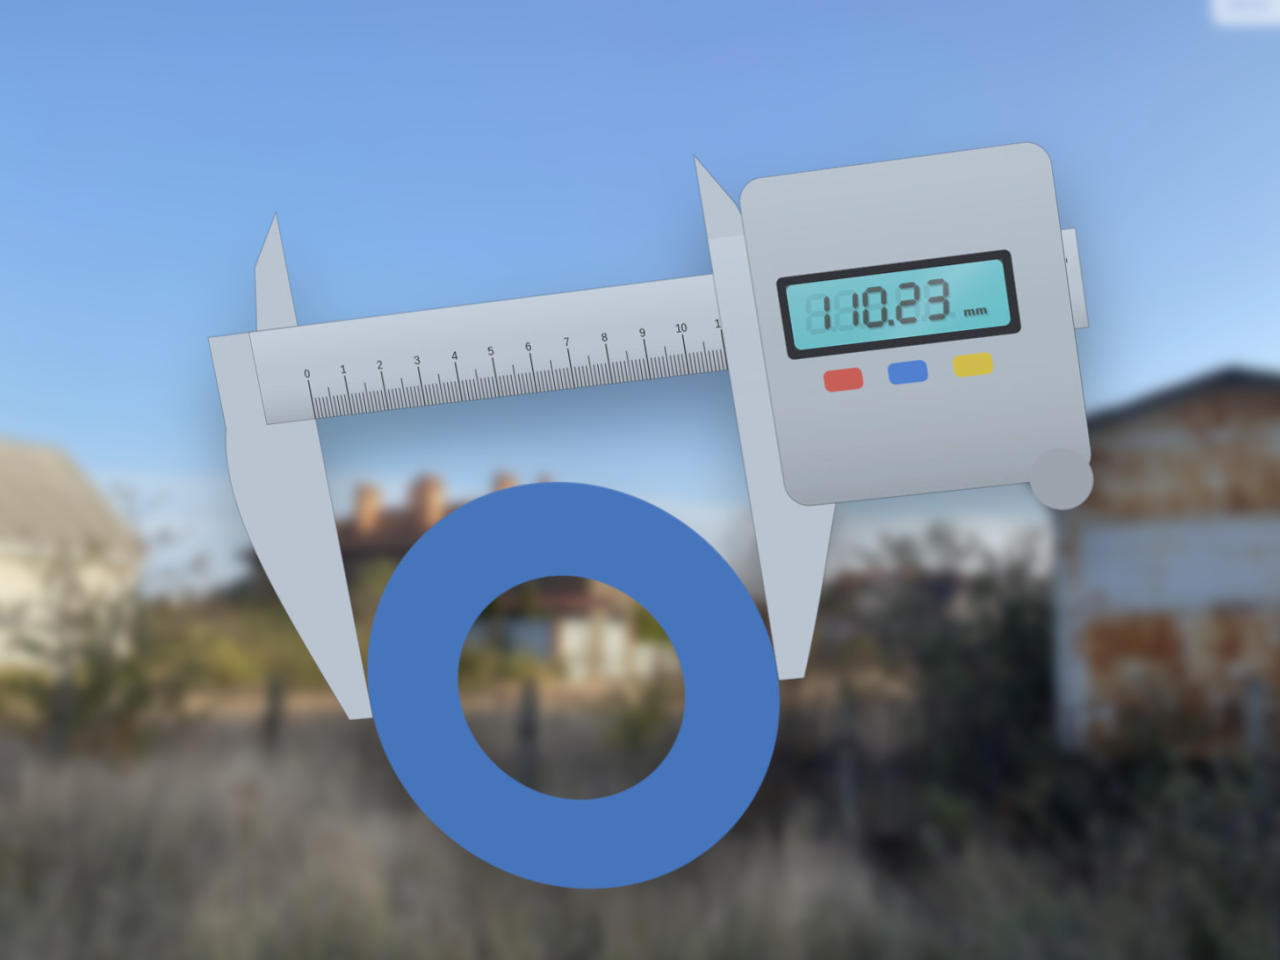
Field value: 110.23 mm
